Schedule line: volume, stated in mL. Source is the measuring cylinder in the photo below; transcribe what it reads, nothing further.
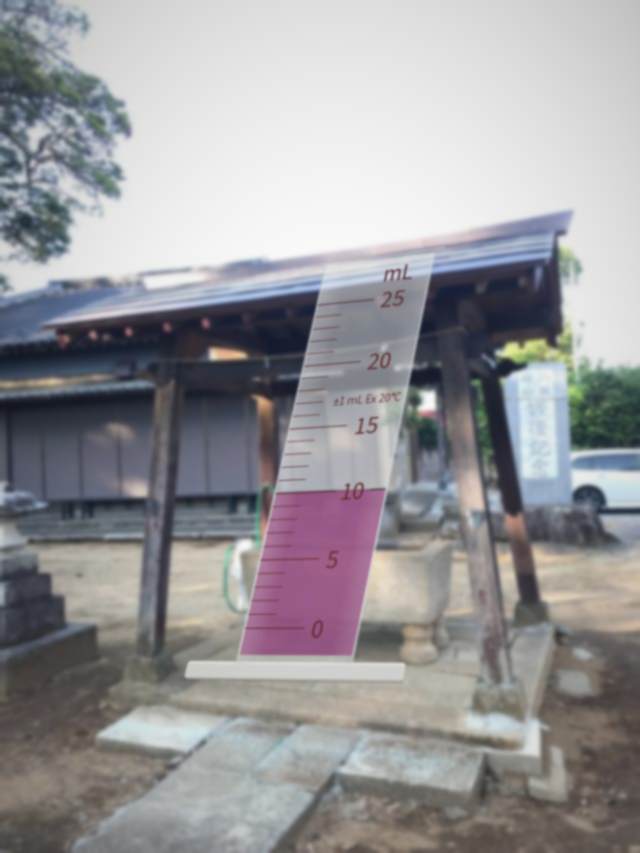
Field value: 10 mL
